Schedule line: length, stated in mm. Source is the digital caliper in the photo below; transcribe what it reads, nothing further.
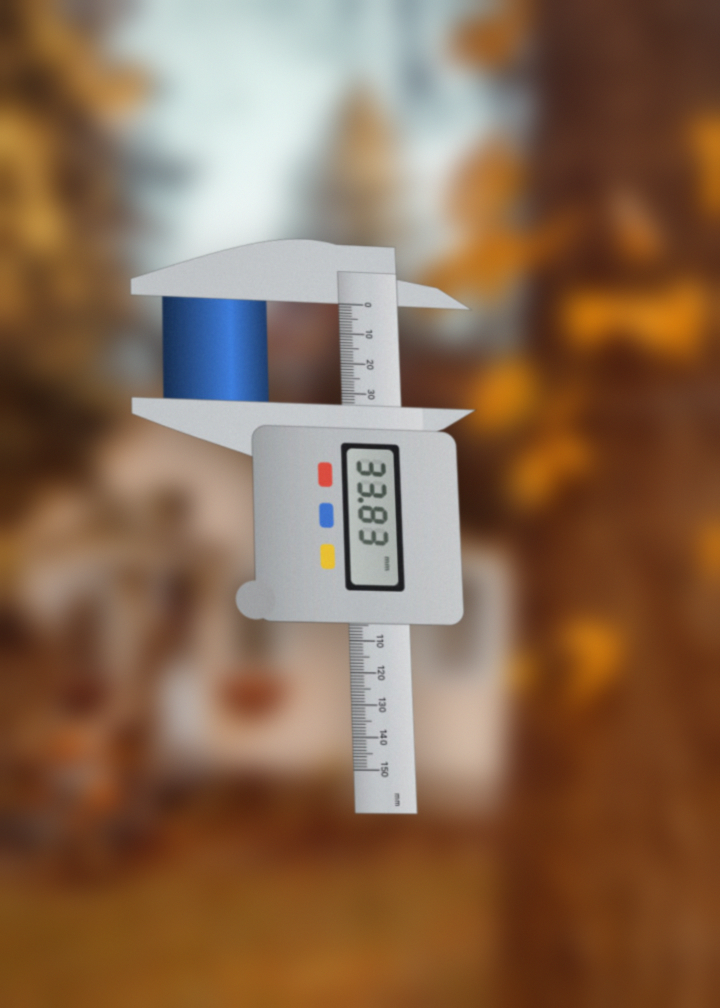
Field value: 33.83 mm
